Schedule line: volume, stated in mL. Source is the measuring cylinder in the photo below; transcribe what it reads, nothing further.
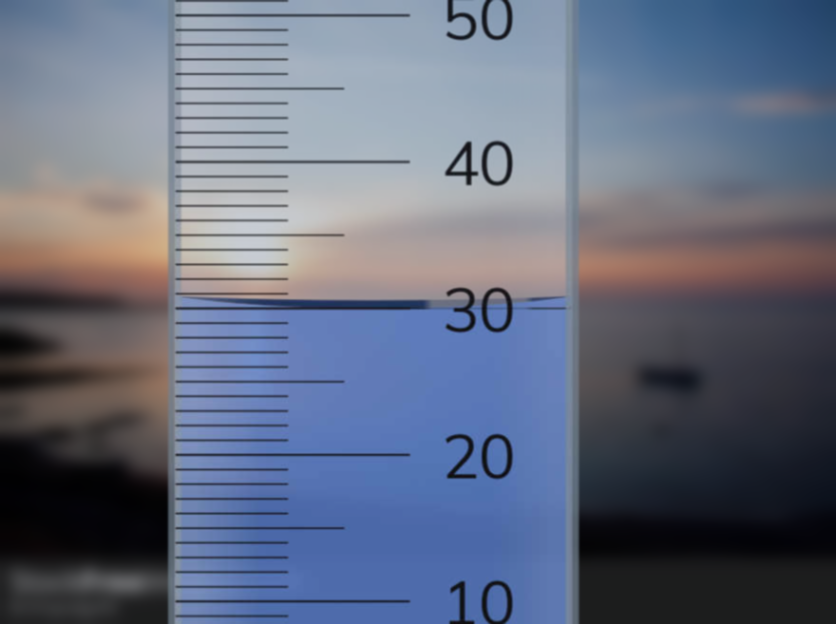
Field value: 30 mL
